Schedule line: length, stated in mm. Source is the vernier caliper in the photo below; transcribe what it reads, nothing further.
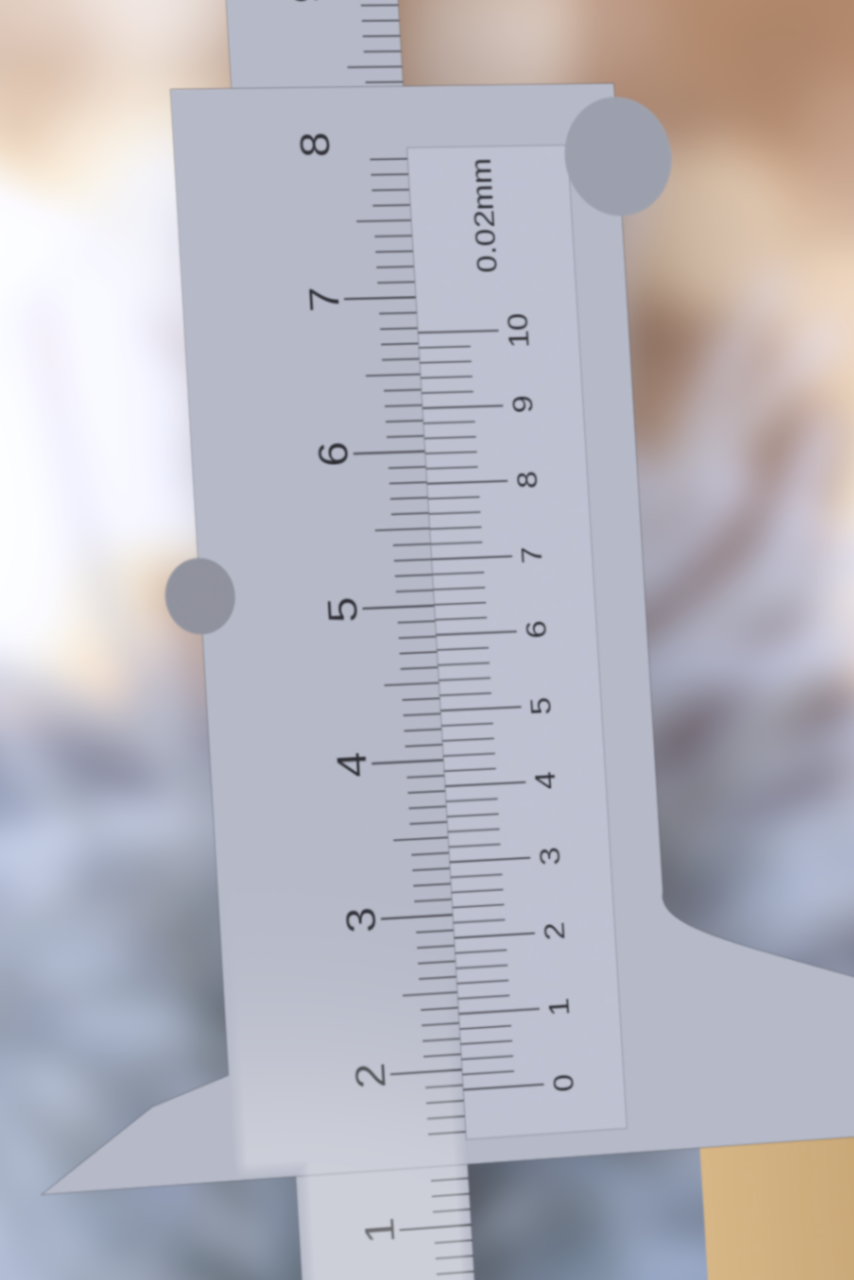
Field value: 18.7 mm
